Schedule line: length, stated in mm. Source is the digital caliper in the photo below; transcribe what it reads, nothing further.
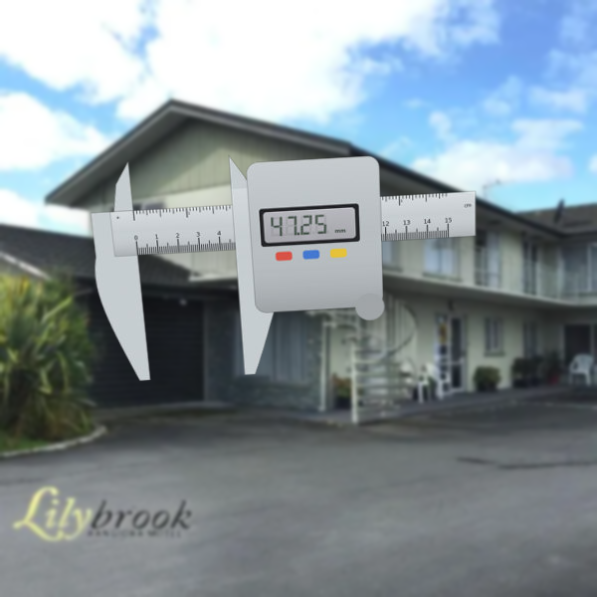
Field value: 47.25 mm
